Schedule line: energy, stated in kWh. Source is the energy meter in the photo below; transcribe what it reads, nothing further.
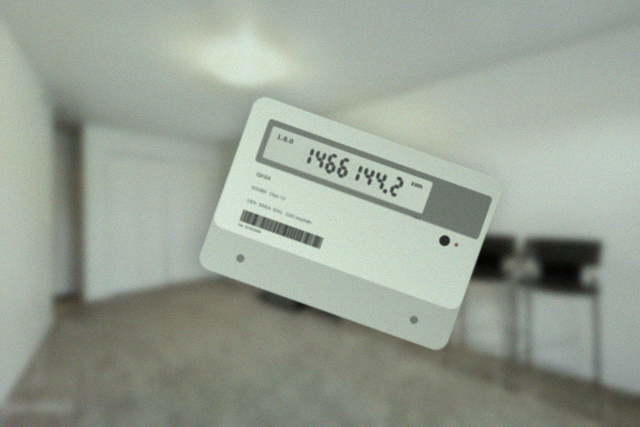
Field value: 1466144.2 kWh
